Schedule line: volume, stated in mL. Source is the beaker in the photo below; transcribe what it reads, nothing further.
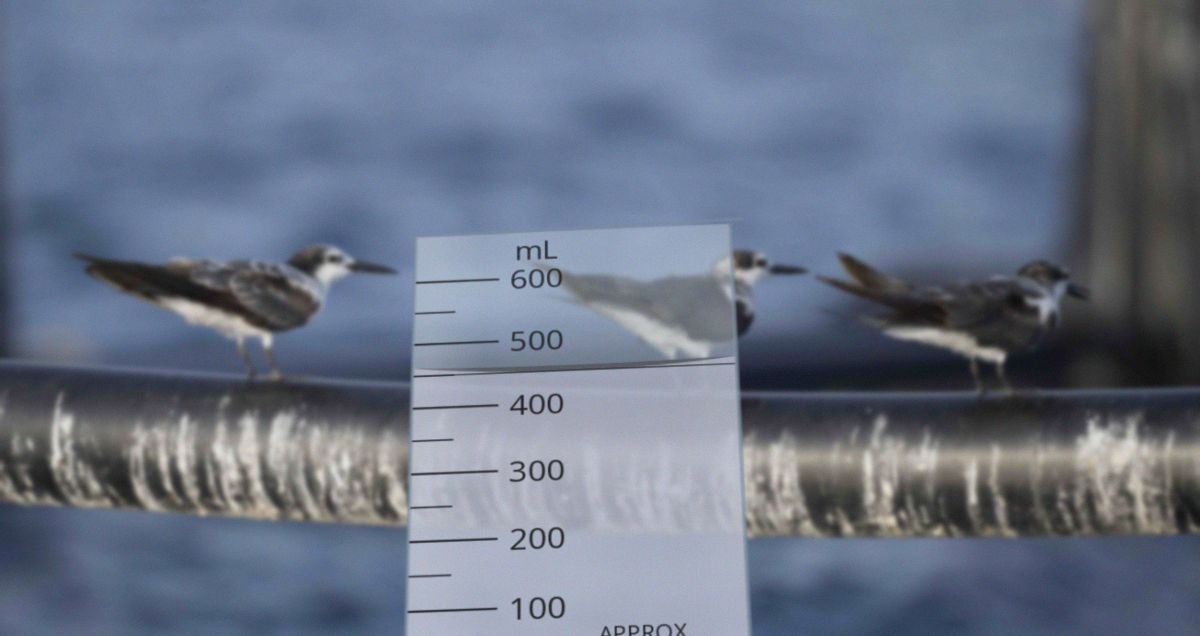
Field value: 450 mL
